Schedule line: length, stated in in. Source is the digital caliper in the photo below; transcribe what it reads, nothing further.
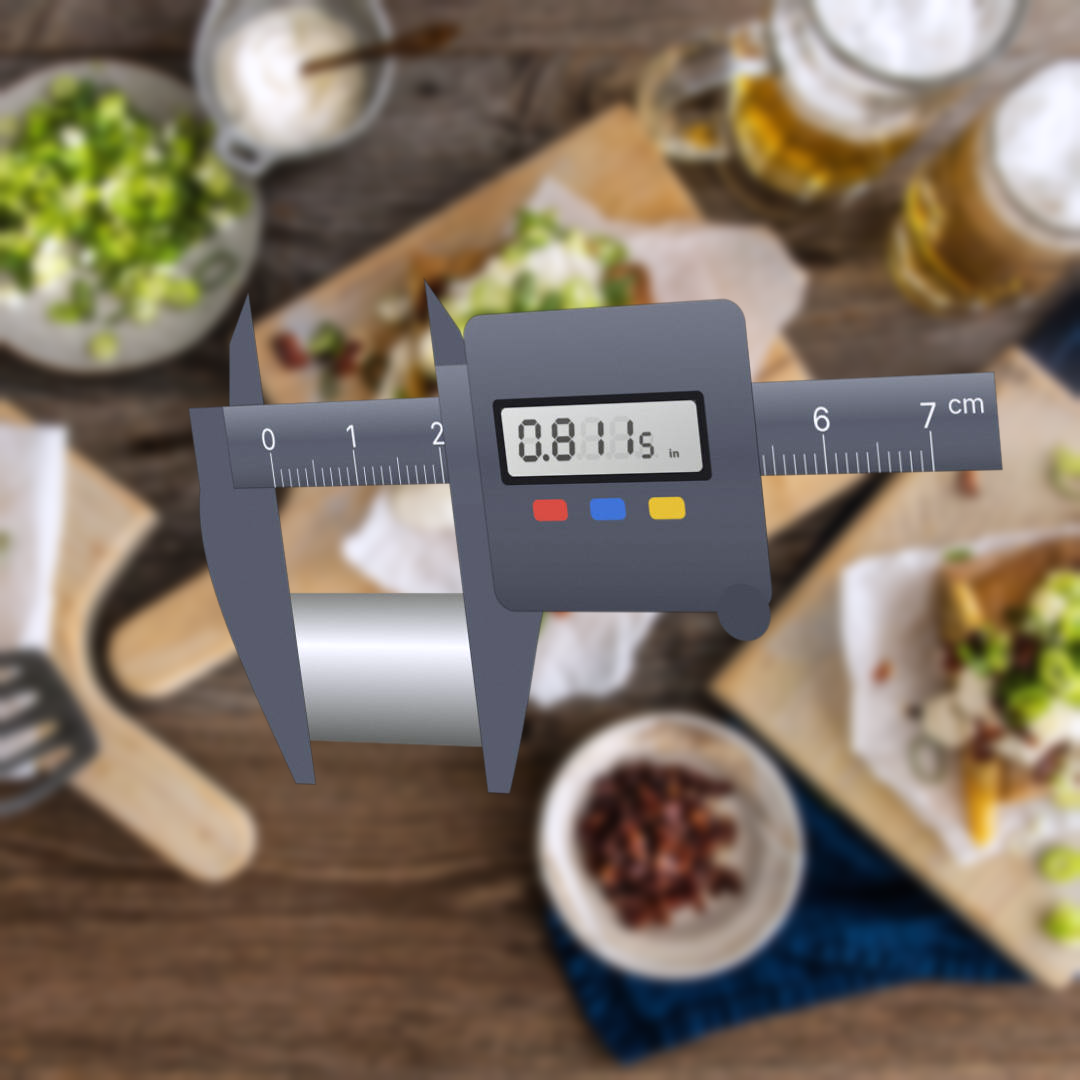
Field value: 0.8115 in
